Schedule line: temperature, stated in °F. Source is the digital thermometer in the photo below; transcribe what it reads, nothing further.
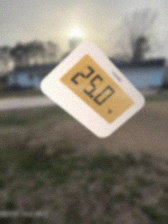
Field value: 25.0 °F
